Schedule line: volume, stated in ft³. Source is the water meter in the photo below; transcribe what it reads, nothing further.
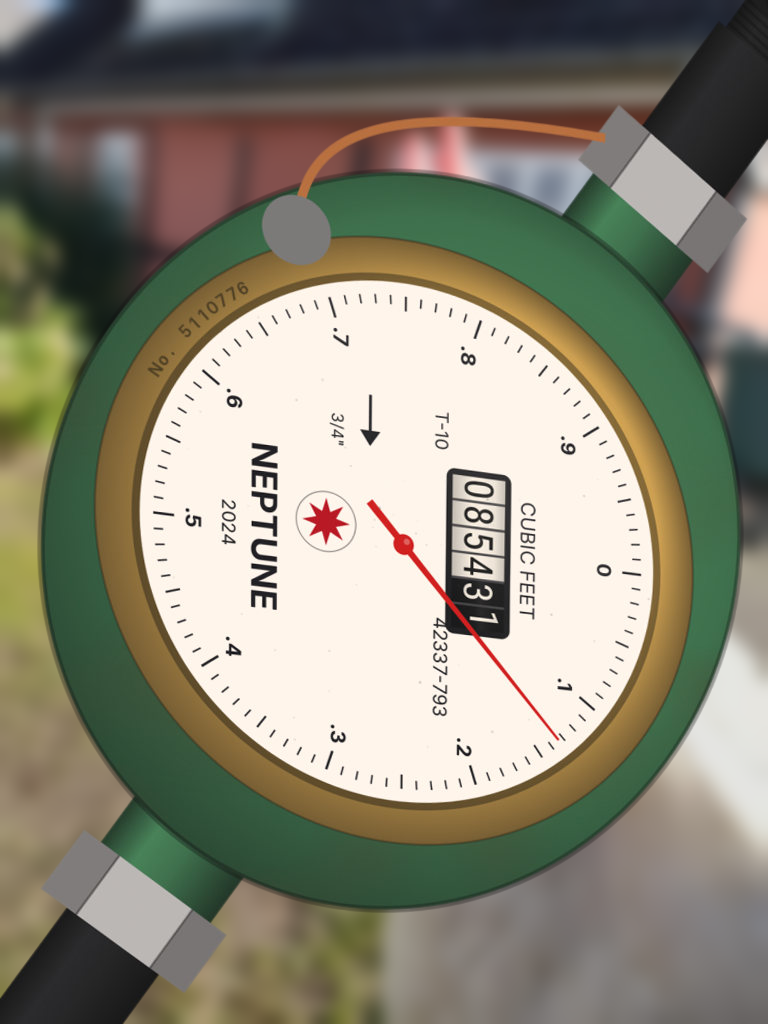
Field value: 85431.13 ft³
